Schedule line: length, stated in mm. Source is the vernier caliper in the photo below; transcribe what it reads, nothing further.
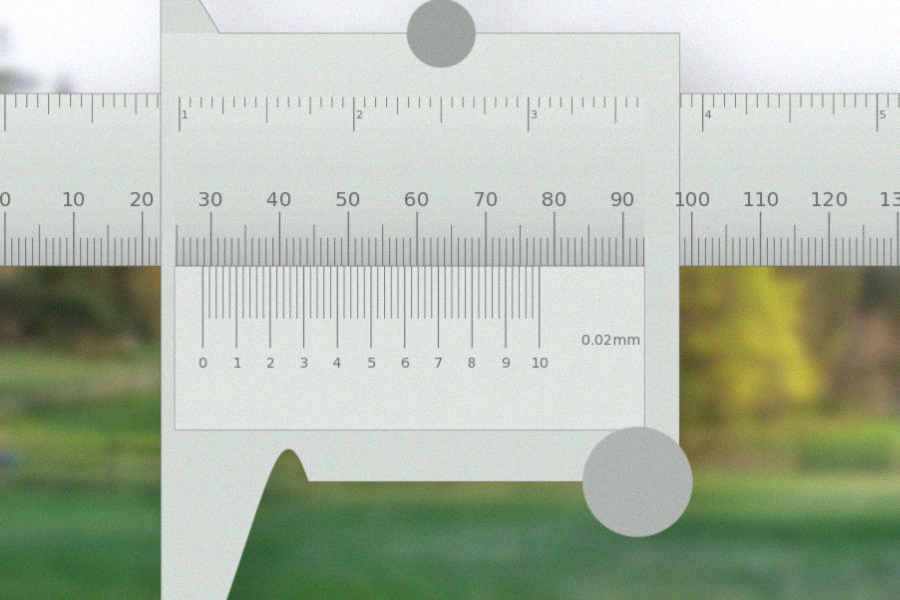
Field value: 28.8 mm
